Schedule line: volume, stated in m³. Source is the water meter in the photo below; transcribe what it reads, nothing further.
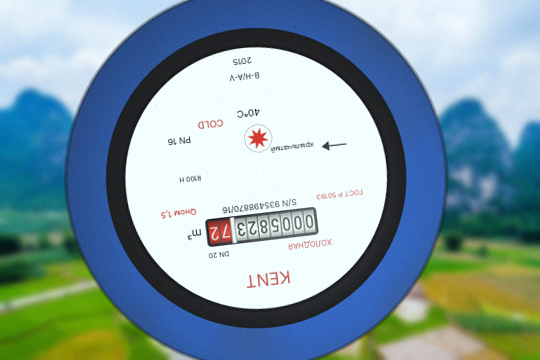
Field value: 5823.72 m³
